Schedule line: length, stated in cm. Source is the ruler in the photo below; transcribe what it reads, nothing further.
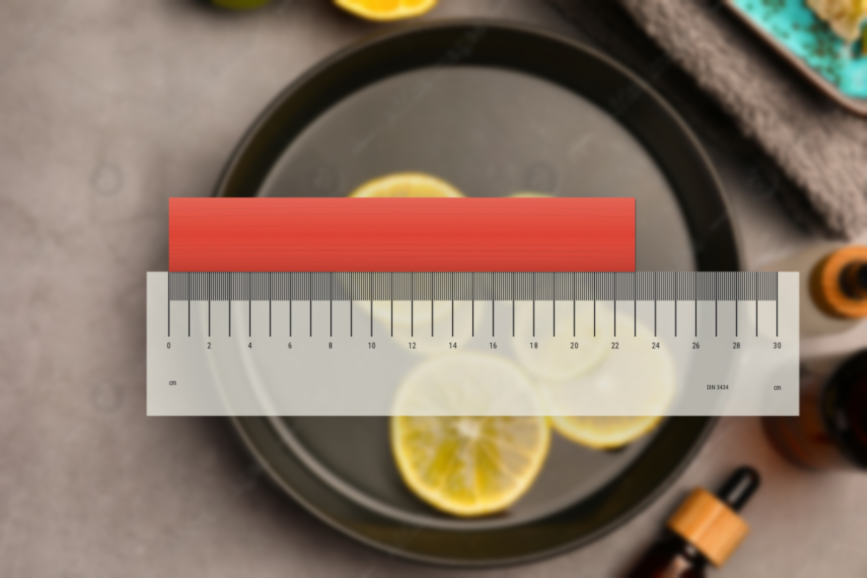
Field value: 23 cm
